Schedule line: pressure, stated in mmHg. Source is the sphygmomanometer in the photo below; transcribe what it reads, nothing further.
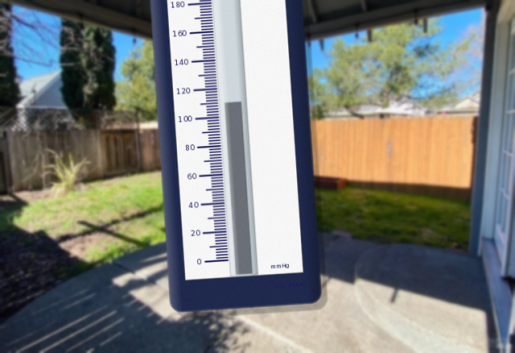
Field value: 110 mmHg
